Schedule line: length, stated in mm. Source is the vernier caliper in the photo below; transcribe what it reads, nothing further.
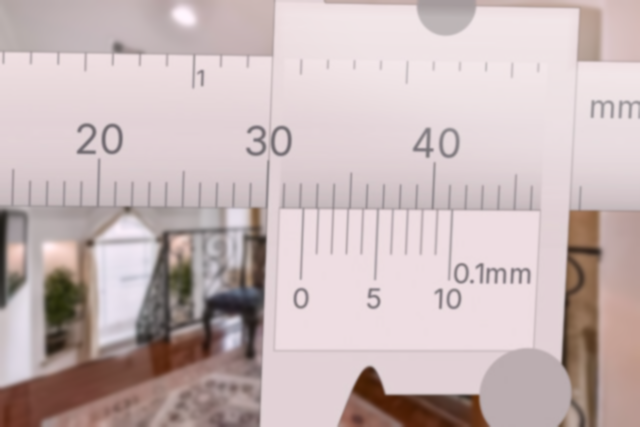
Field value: 32.2 mm
